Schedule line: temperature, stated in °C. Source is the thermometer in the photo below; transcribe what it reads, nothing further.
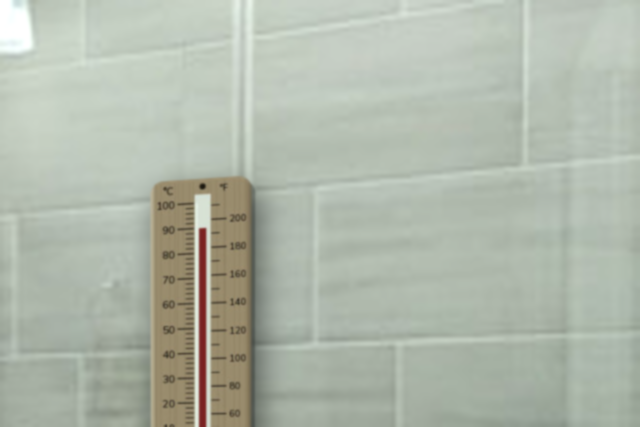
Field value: 90 °C
